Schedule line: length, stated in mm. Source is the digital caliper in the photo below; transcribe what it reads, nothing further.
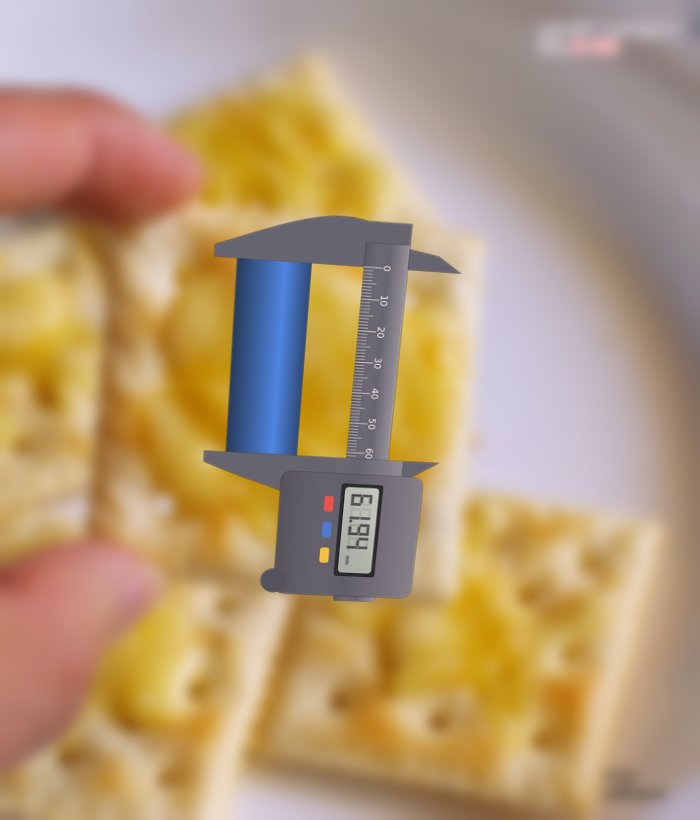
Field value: 61.94 mm
